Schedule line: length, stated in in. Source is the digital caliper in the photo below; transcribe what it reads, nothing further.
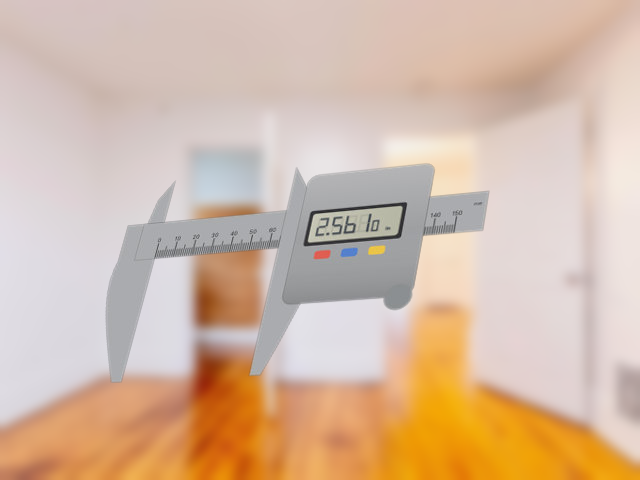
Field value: 2.5610 in
